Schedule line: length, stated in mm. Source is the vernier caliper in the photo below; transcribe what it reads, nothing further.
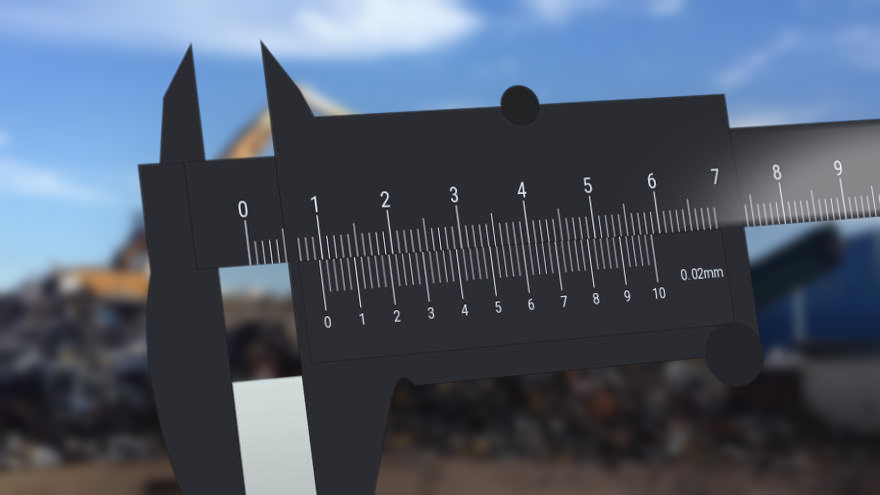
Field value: 9.6 mm
